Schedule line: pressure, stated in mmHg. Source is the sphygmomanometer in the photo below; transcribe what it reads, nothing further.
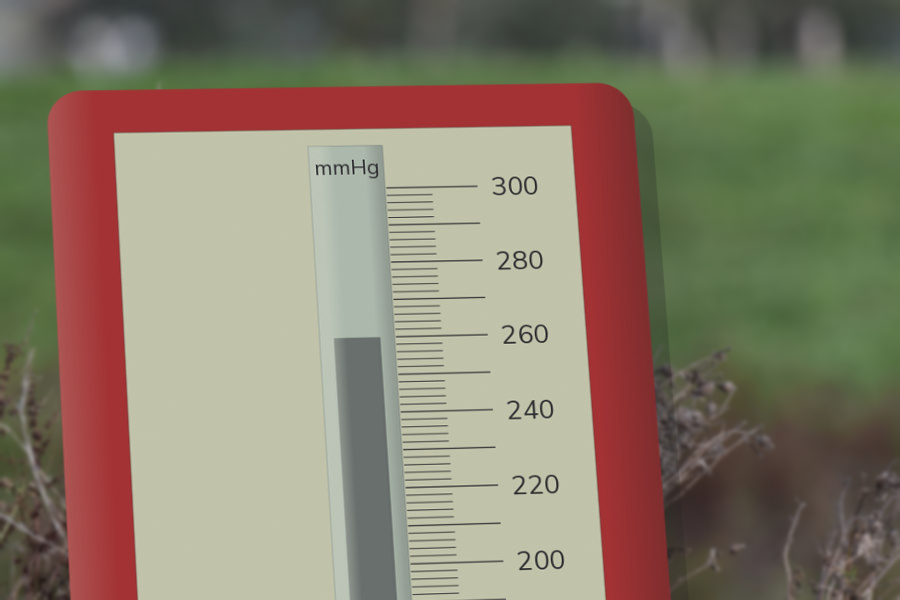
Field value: 260 mmHg
